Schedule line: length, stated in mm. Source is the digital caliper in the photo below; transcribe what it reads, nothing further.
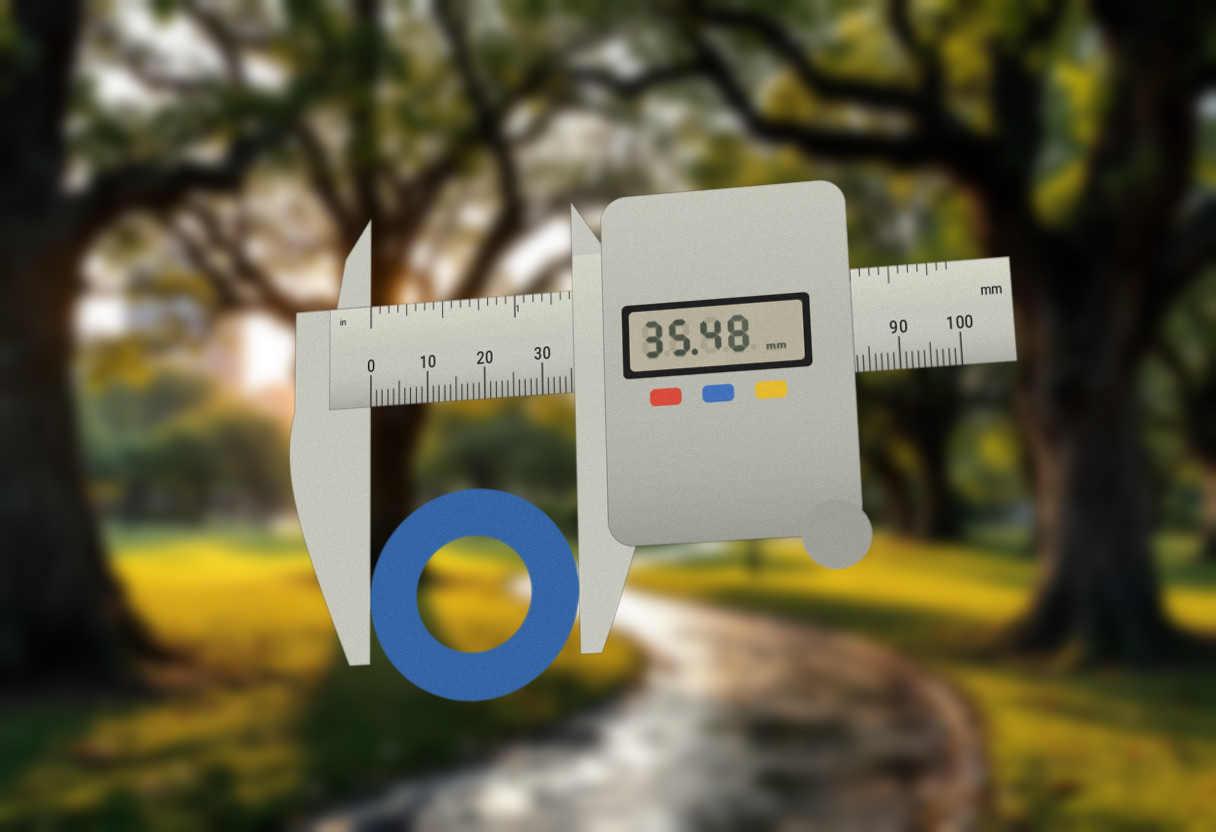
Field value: 35.48 mm
